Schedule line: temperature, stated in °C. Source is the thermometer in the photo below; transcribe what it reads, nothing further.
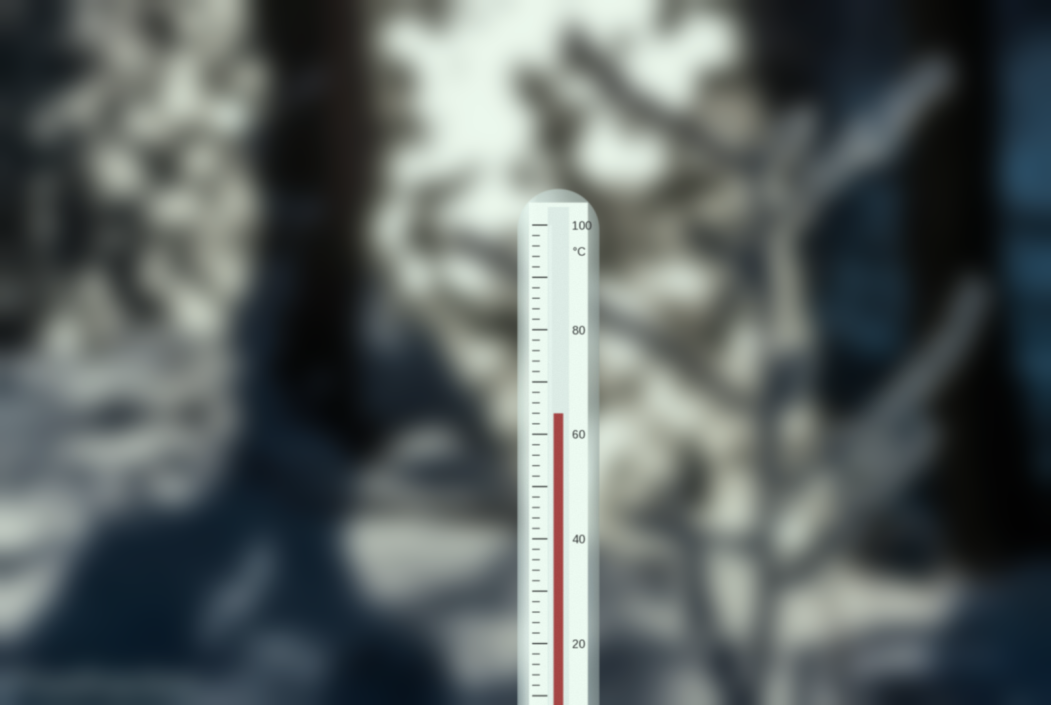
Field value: 64 °C
